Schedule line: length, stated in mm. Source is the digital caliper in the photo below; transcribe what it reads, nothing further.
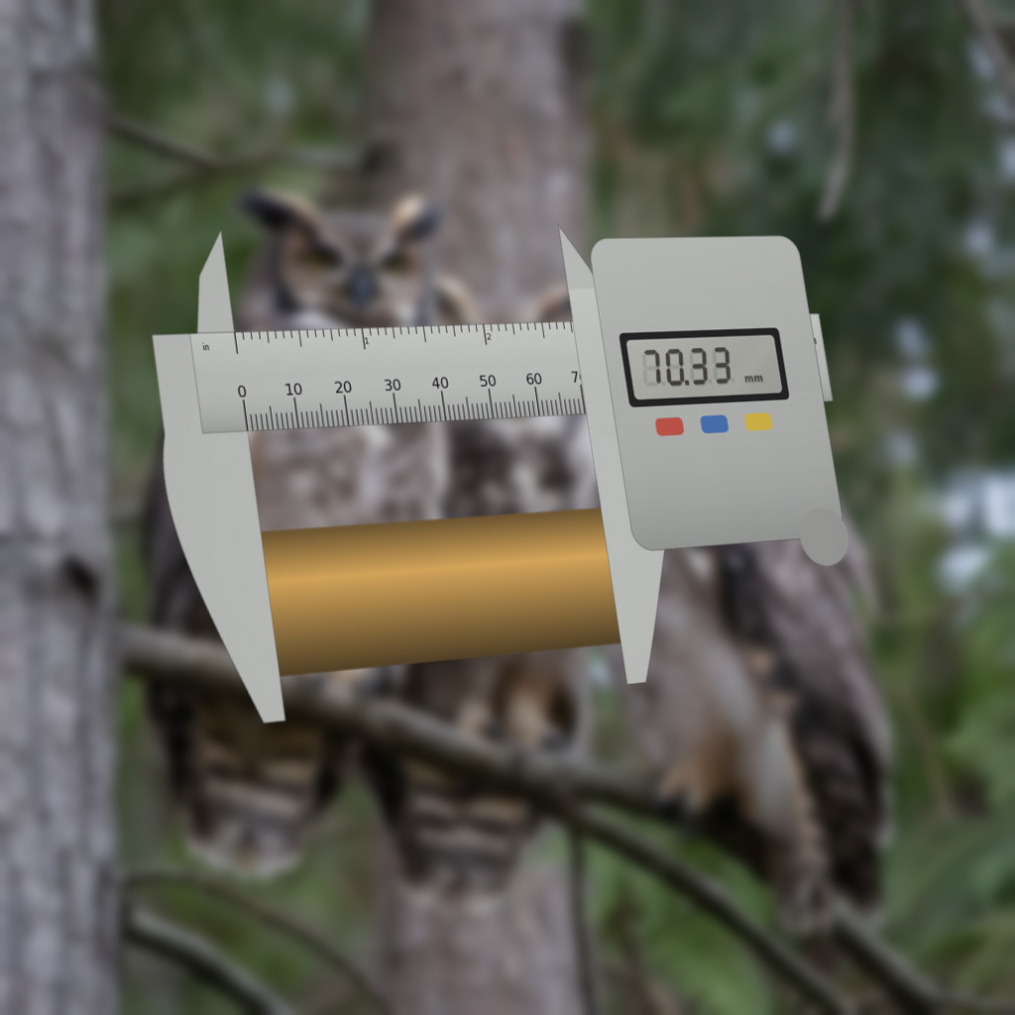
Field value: 70.33 mm
